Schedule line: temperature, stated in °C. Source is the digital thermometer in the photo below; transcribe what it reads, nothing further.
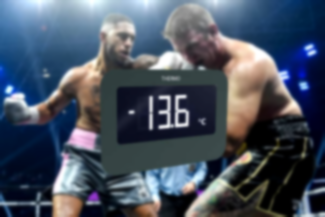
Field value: -13.6 °C
